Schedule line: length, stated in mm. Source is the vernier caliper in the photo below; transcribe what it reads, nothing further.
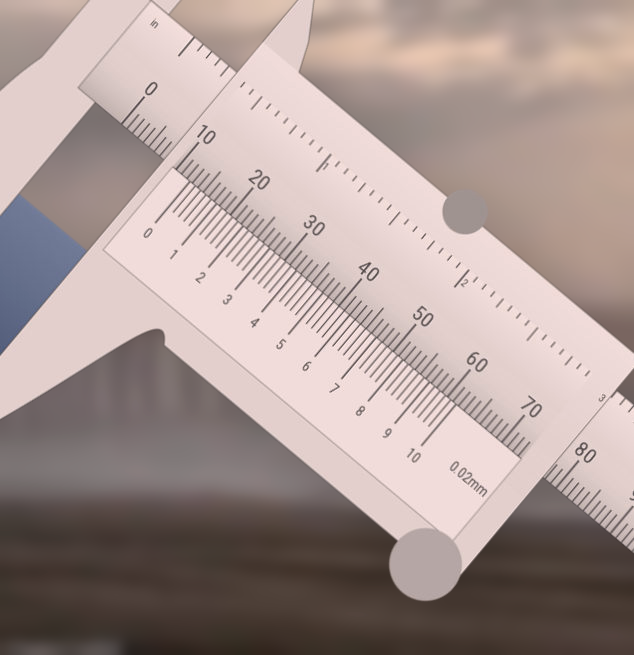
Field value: 12.6 mm
